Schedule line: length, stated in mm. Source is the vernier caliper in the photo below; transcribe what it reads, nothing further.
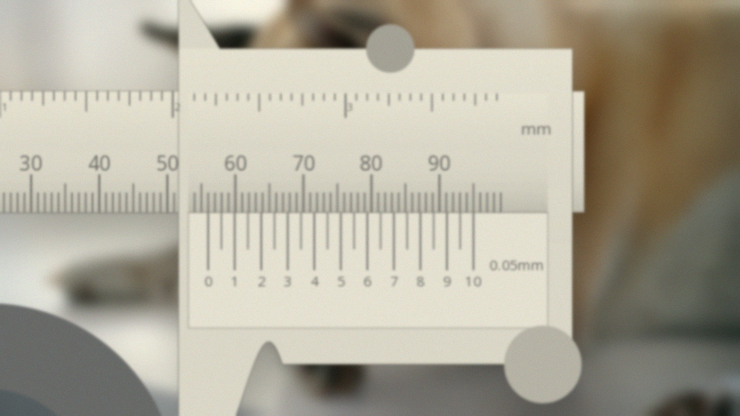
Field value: 56.0 mm
